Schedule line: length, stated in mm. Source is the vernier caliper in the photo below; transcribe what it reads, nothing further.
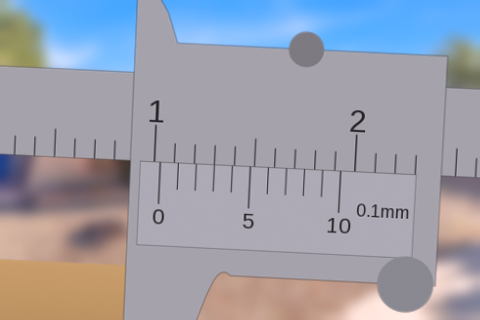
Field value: 10.3 mm
